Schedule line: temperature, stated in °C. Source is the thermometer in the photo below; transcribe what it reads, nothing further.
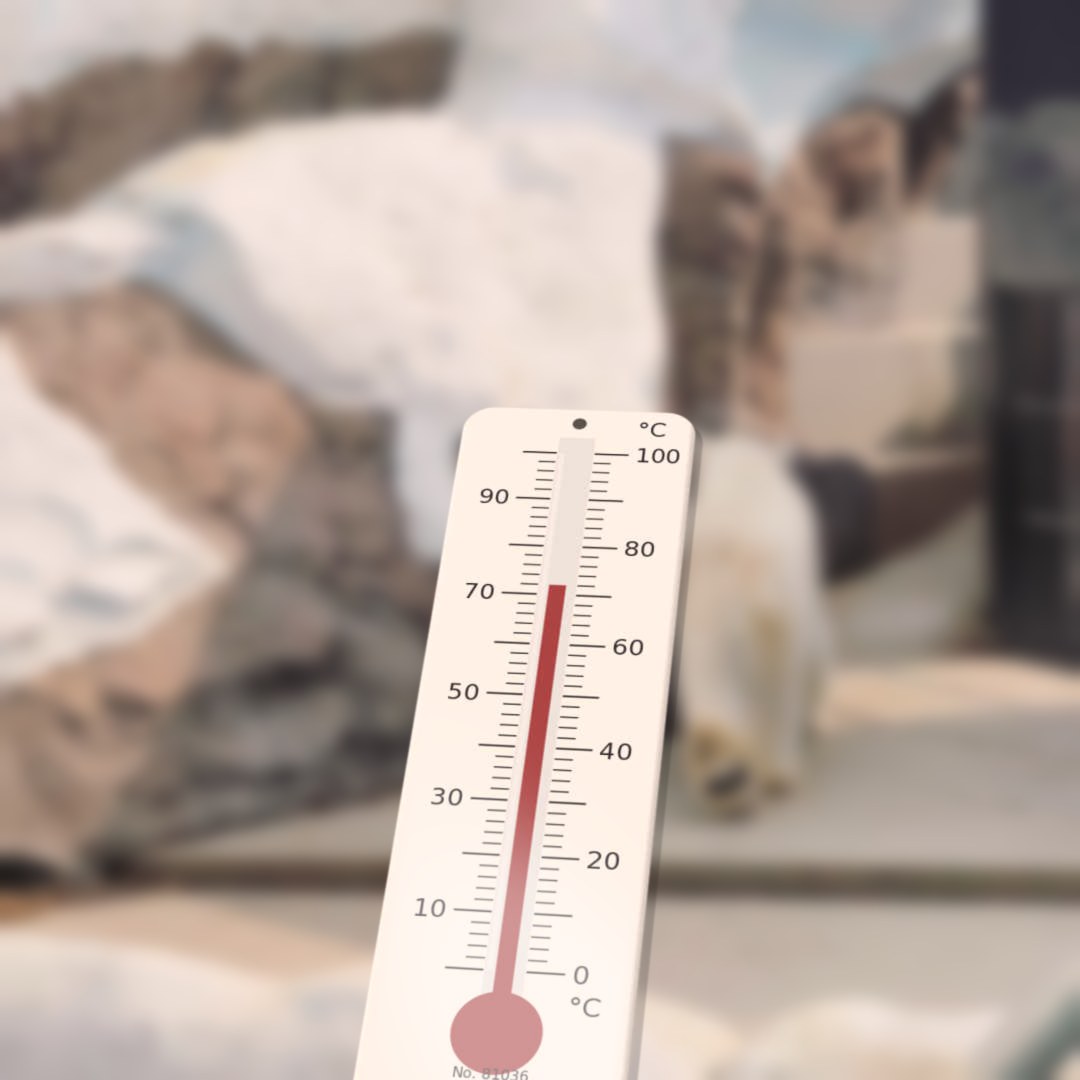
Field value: 72 °C
